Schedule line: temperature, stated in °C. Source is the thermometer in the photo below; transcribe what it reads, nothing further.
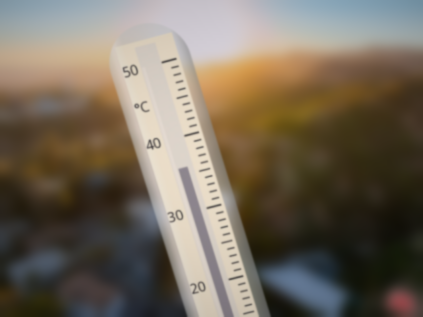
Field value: 36 °C
